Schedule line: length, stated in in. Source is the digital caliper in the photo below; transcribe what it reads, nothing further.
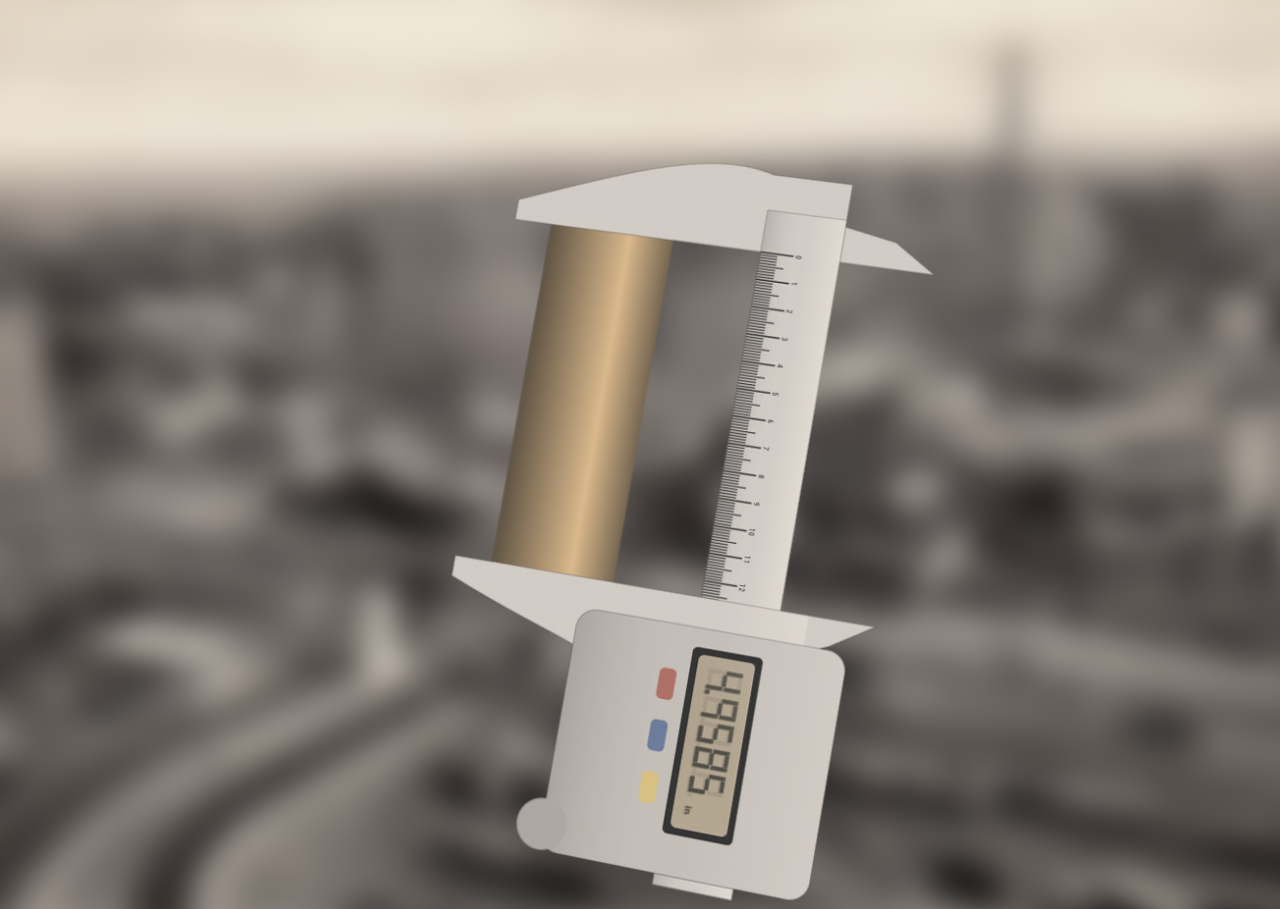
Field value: 4.9585 in
